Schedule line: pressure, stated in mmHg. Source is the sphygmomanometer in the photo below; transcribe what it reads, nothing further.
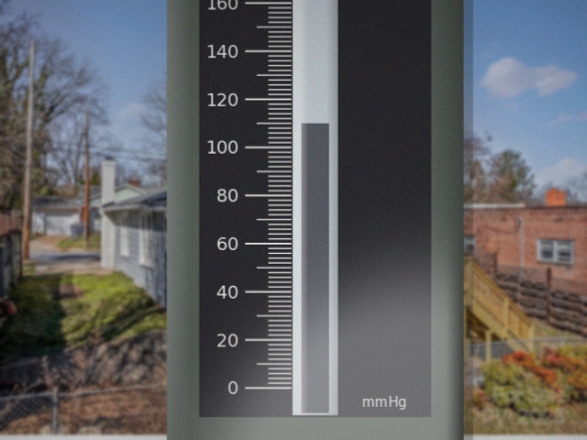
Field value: 110 mmHg
